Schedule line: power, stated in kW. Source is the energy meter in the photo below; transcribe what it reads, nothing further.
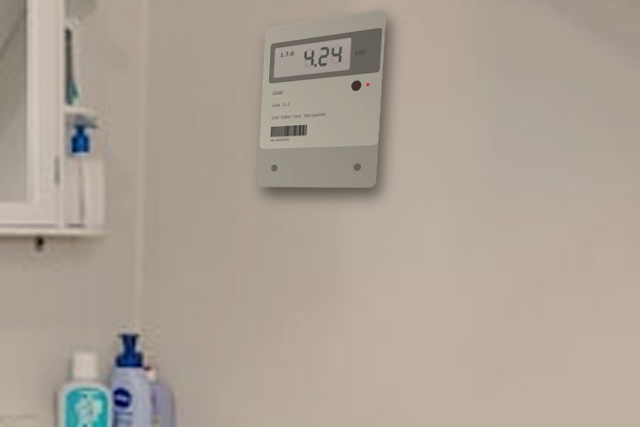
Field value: 4.24 kW
